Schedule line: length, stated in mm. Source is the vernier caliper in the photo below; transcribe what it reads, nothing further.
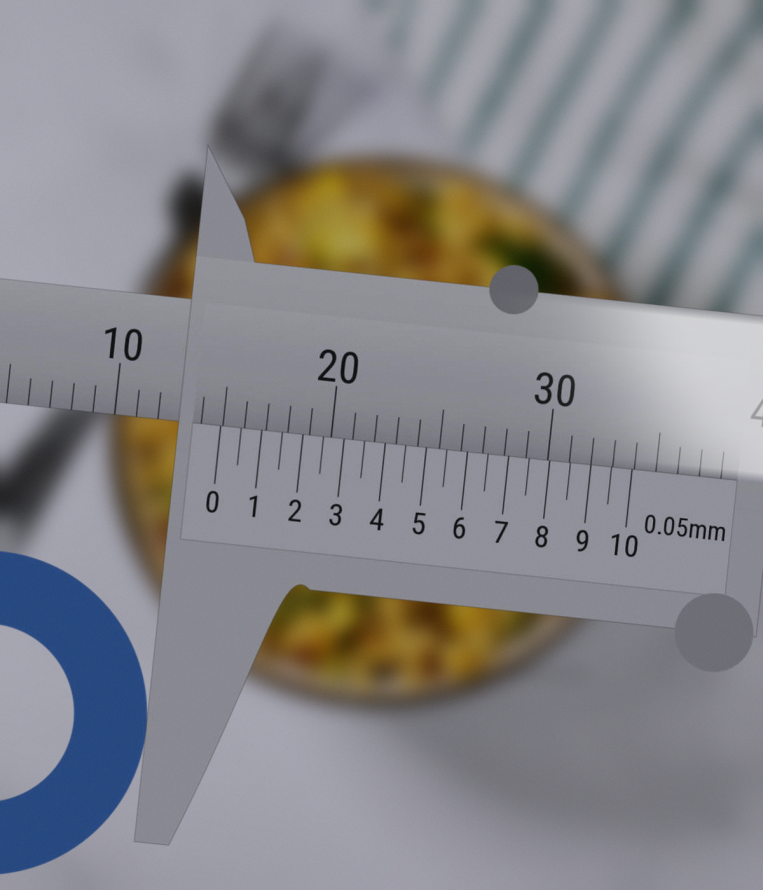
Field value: 14.90 mm
